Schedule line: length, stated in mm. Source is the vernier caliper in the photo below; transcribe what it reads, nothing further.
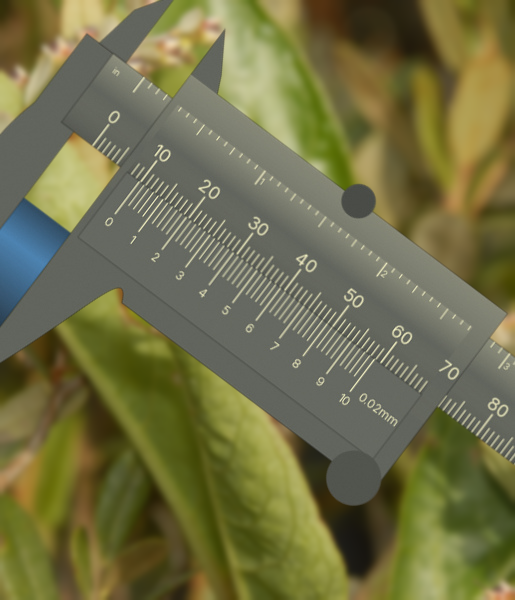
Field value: 9.8 mm
